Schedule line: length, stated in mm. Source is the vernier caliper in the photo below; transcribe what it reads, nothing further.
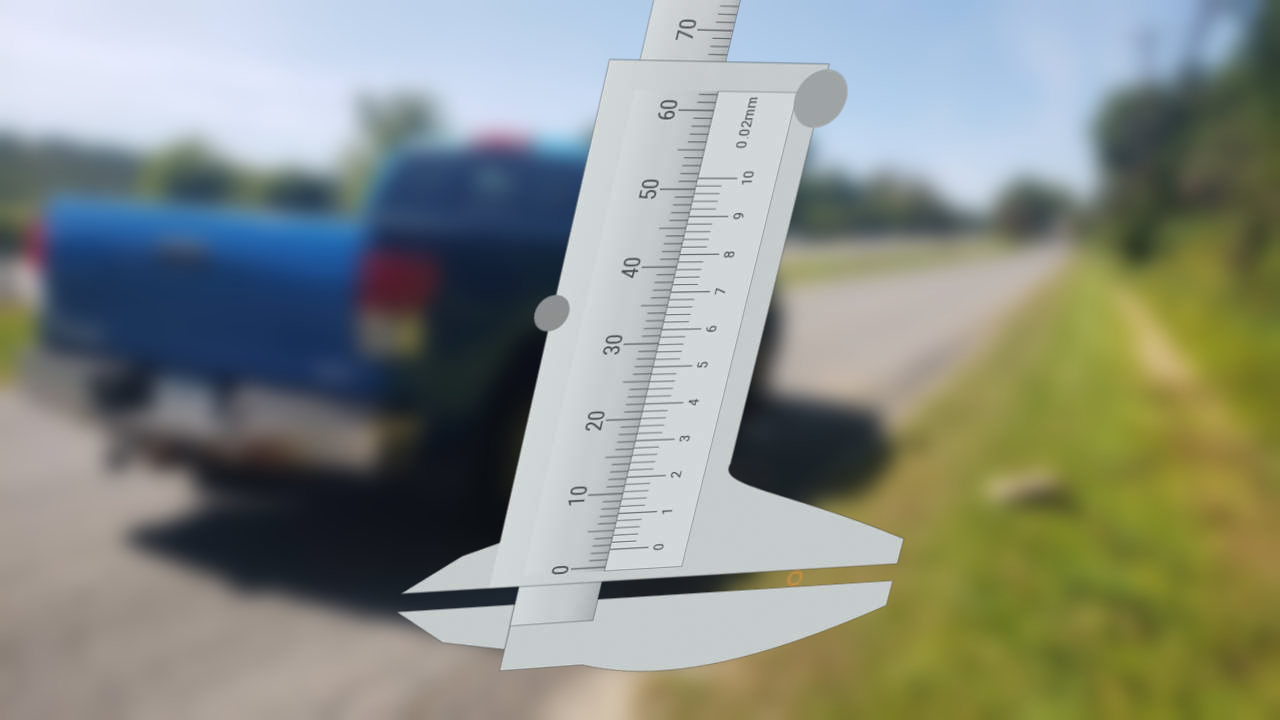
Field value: 2.4 mm
